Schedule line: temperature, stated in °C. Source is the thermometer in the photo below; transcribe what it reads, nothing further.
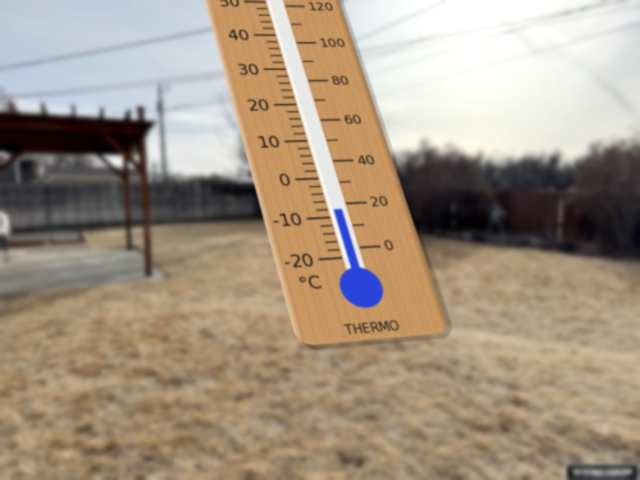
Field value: -8 °C
